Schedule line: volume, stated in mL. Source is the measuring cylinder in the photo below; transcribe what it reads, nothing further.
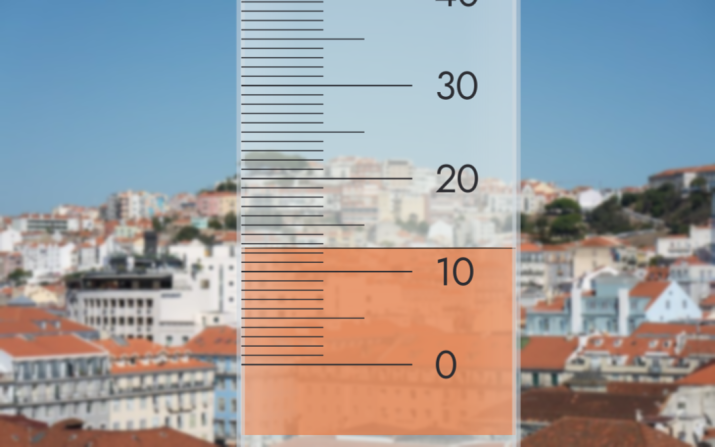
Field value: 12.5 mL
